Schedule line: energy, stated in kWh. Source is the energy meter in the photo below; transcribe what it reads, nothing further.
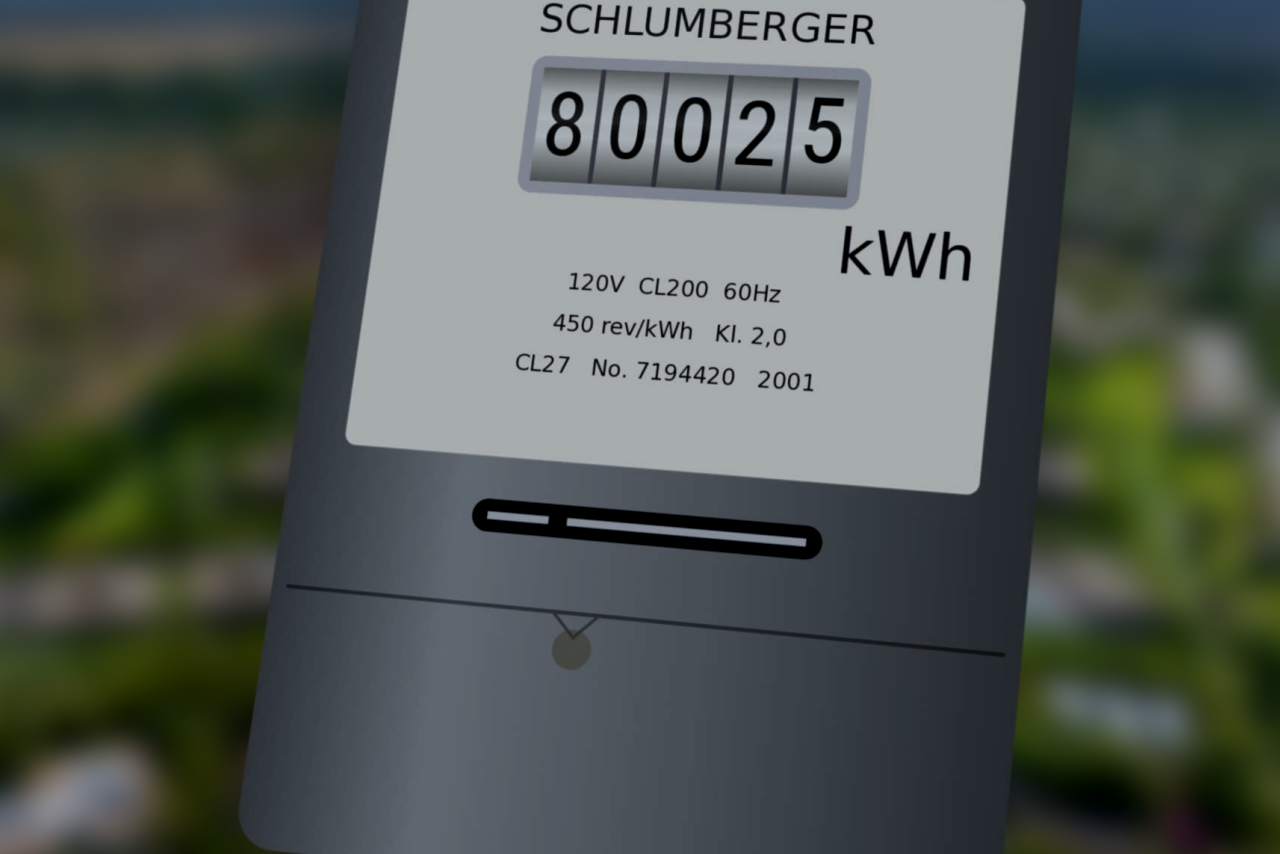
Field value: 80025 kWh
